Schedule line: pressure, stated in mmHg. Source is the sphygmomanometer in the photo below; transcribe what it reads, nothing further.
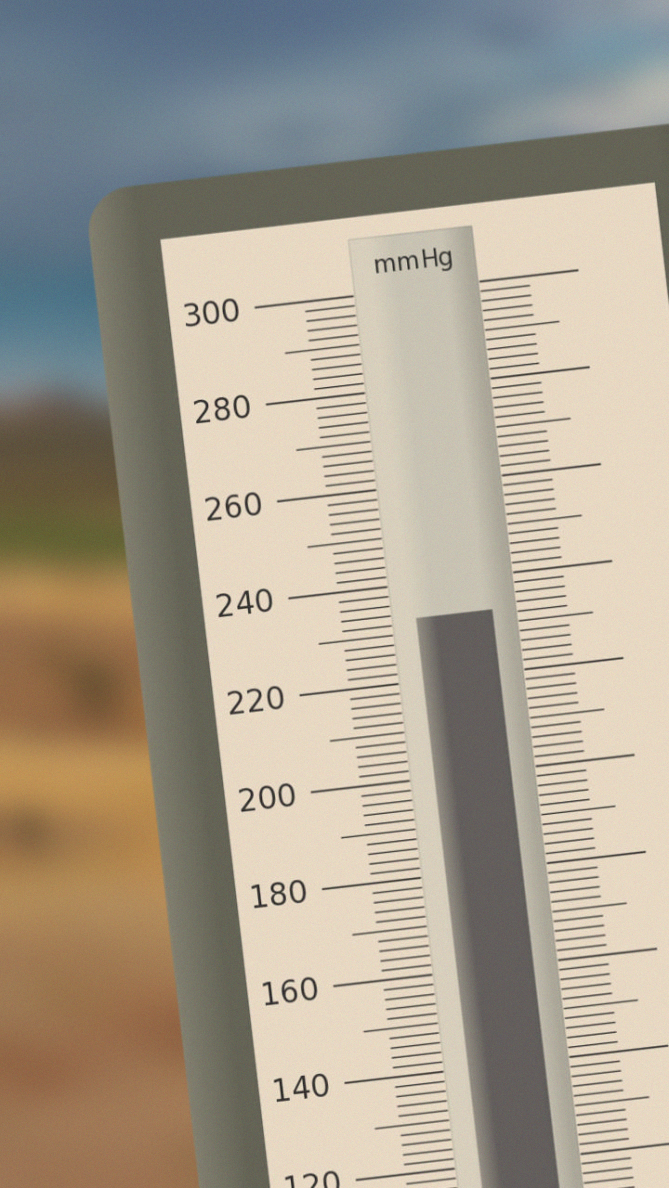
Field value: 233 mmHg
